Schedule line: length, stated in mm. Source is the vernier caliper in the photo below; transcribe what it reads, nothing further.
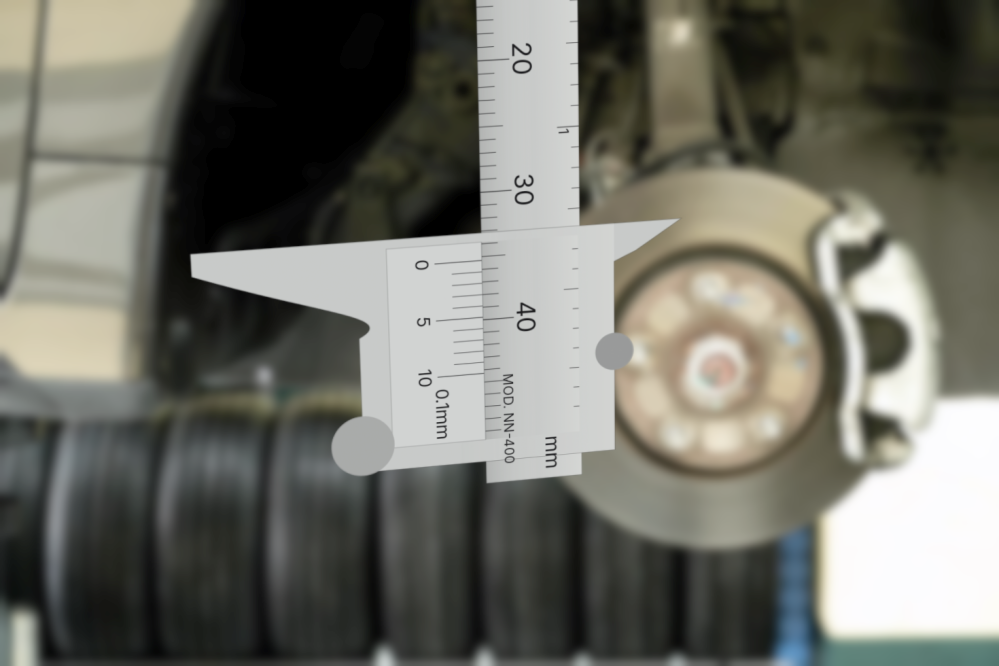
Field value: 35.3 mm
